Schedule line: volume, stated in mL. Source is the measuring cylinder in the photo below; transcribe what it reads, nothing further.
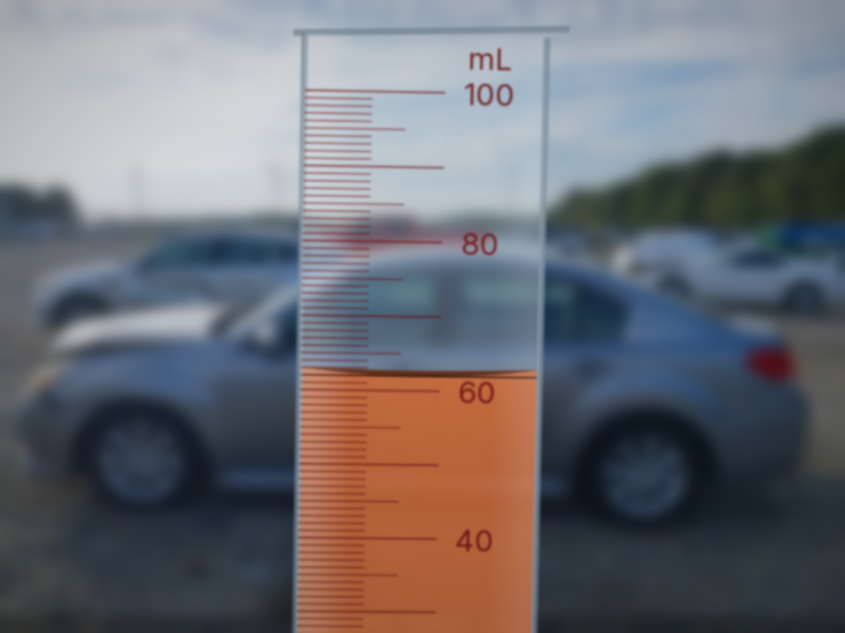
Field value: 62 mL
